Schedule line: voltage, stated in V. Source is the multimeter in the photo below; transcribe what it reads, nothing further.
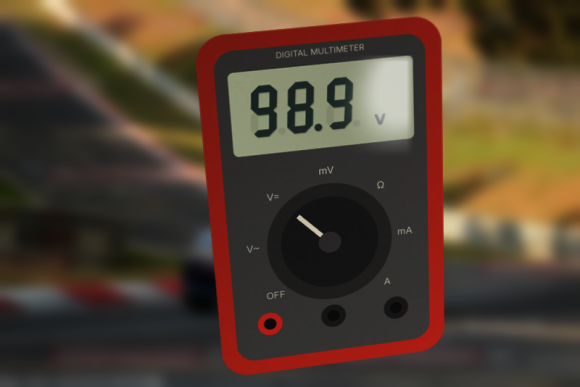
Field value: 98.9 V
